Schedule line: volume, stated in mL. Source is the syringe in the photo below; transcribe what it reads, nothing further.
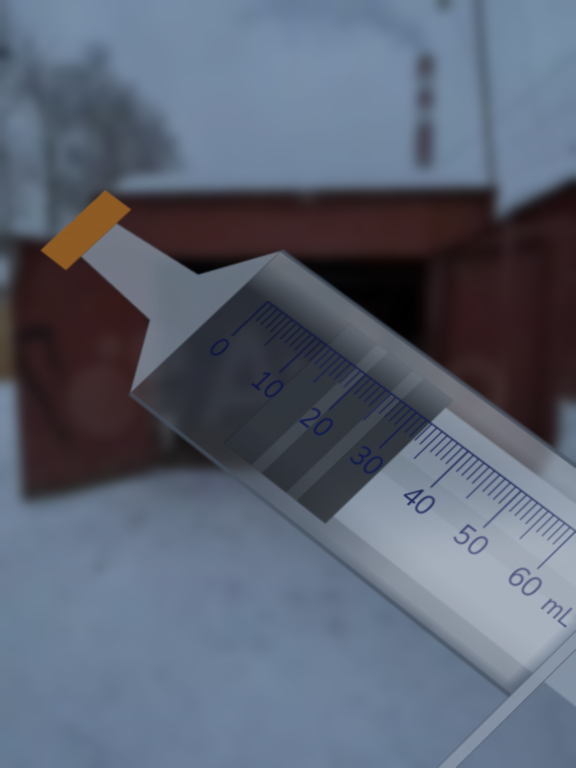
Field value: 12 mL
